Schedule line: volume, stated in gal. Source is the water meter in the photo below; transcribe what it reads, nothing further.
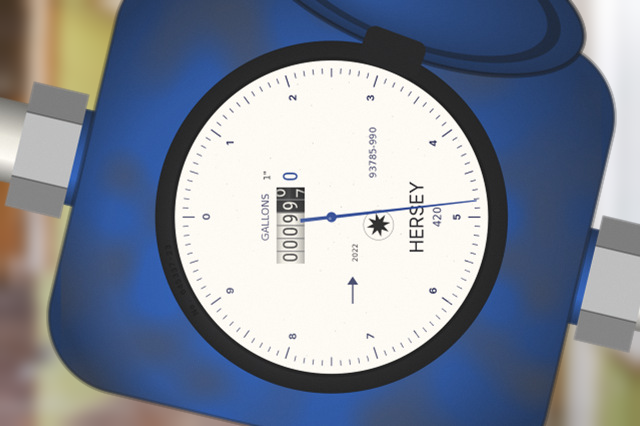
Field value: 9964.8 gal
